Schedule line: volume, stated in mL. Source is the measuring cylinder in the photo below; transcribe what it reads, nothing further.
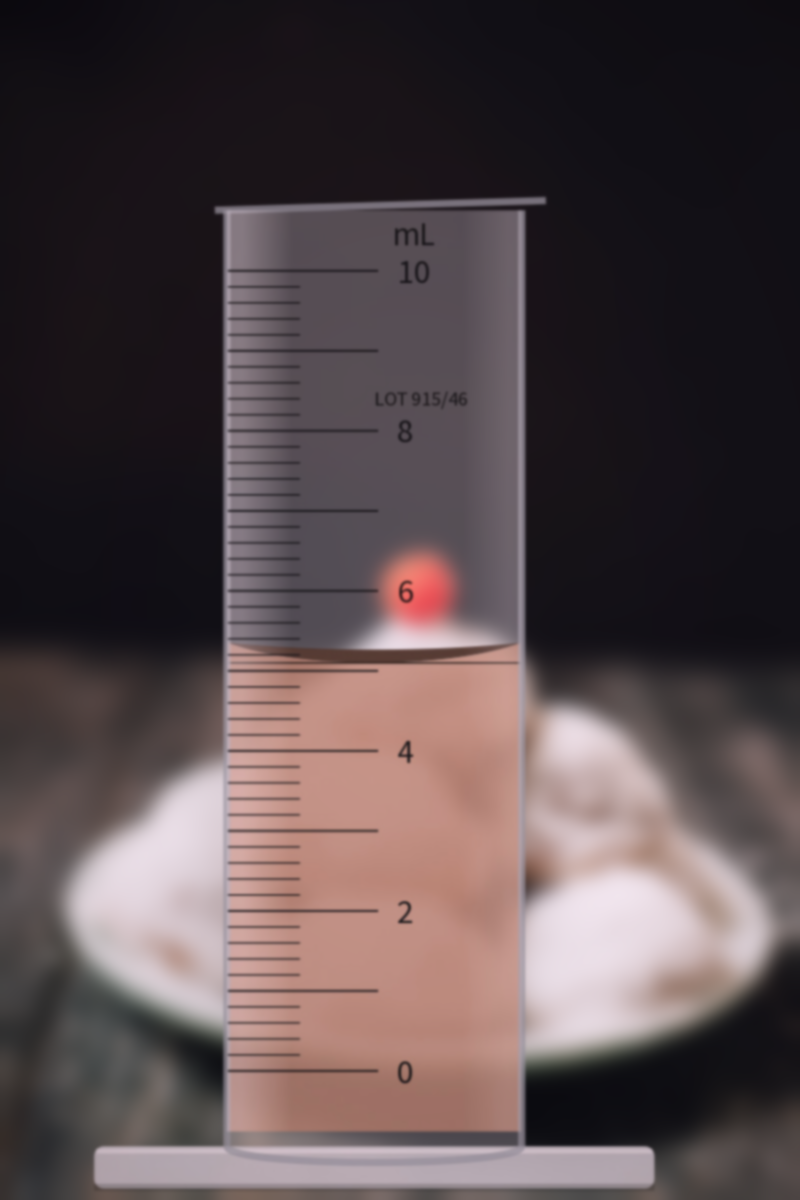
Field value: 5.1 mL
